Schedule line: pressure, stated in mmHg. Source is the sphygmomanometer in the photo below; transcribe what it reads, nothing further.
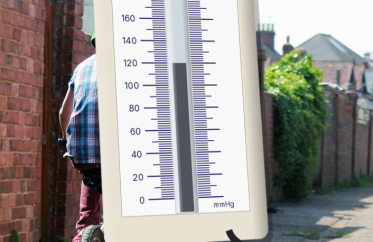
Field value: 120 mmHg
